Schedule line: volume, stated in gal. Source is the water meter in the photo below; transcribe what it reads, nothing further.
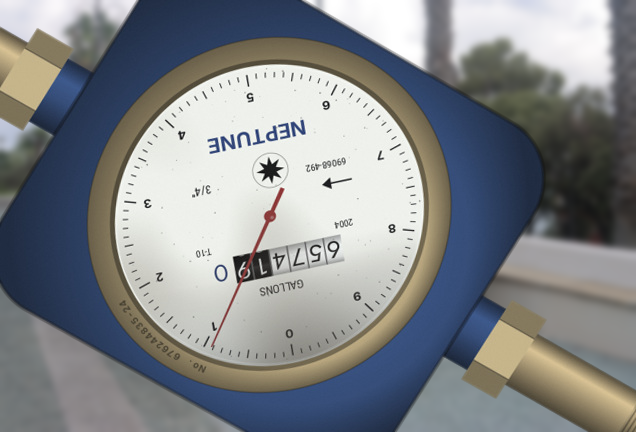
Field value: 6574190.9 gal
